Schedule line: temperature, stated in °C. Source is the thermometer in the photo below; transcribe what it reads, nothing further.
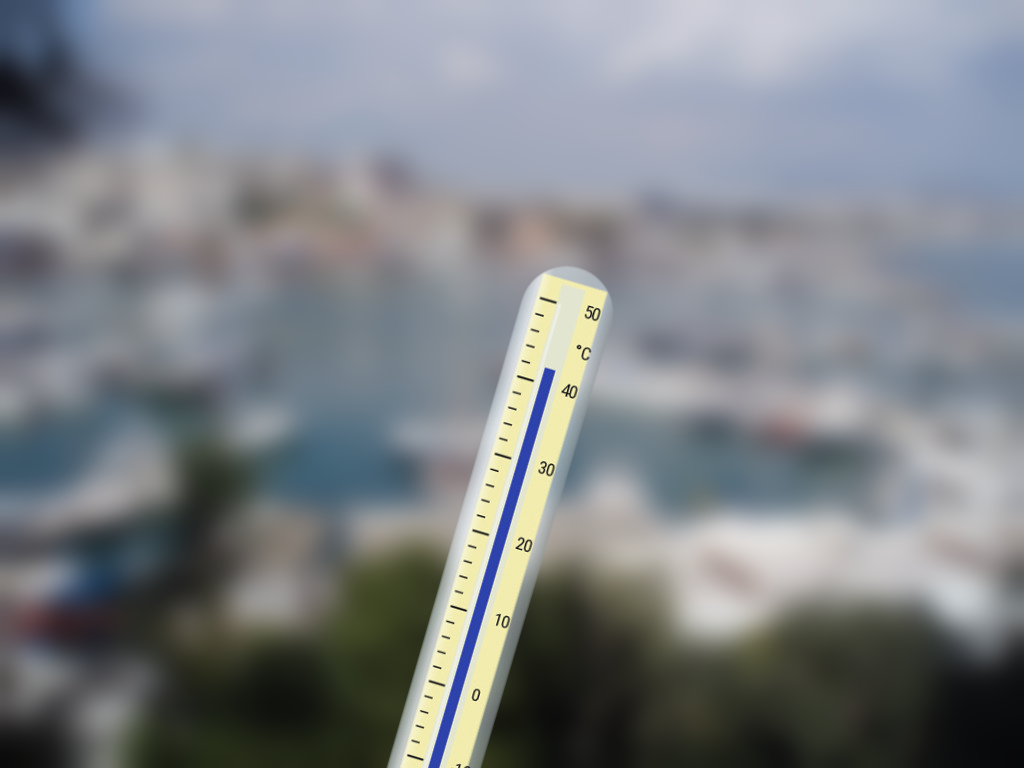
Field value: 42 °C
